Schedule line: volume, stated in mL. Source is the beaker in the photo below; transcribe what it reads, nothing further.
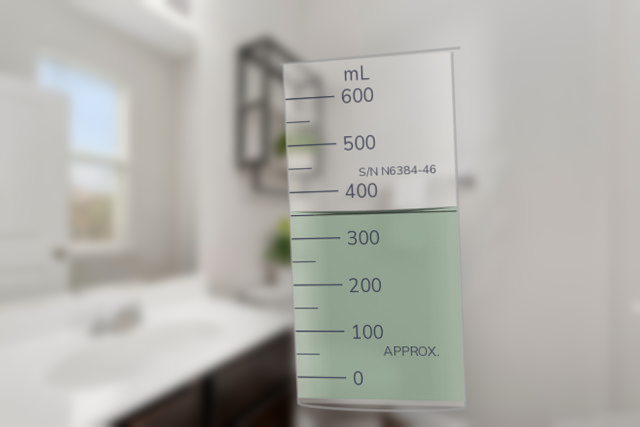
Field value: 350 mL
